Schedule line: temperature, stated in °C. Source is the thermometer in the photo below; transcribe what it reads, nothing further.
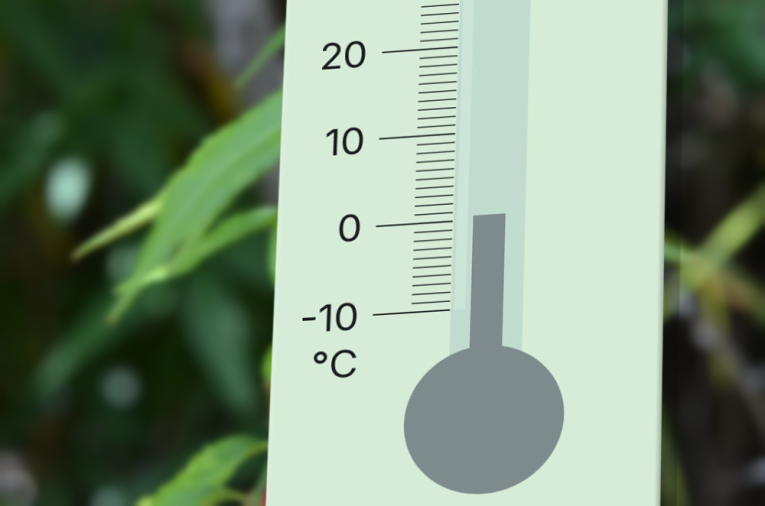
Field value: 0.5 °C
